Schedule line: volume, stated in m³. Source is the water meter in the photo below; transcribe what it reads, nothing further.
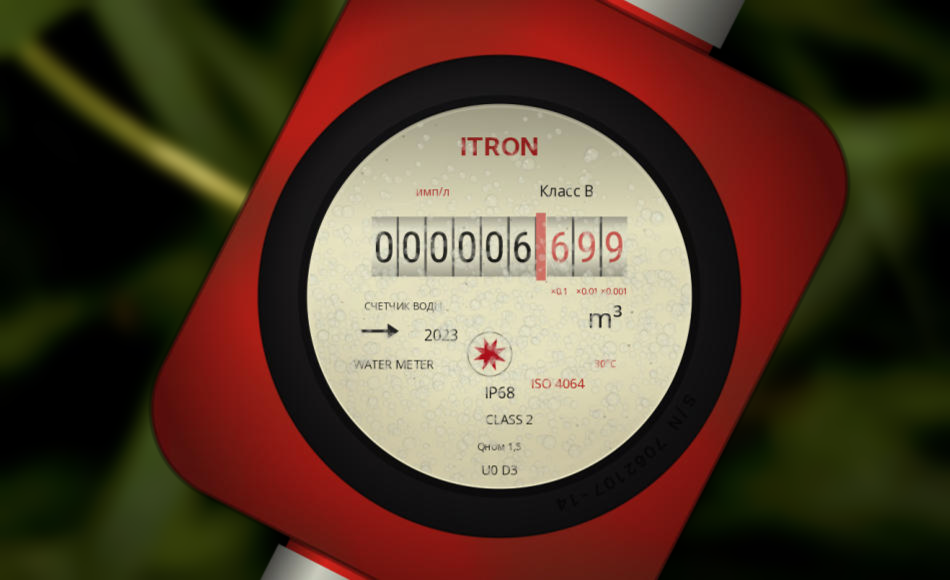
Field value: 6.699 m³
